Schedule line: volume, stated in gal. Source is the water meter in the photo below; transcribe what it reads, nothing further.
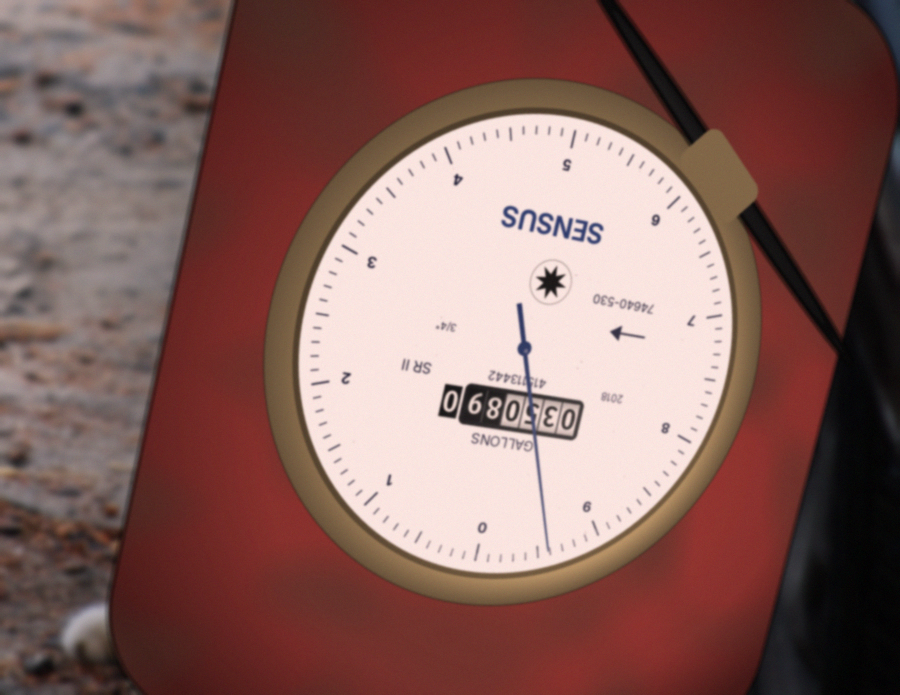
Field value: 350889.4 gal
